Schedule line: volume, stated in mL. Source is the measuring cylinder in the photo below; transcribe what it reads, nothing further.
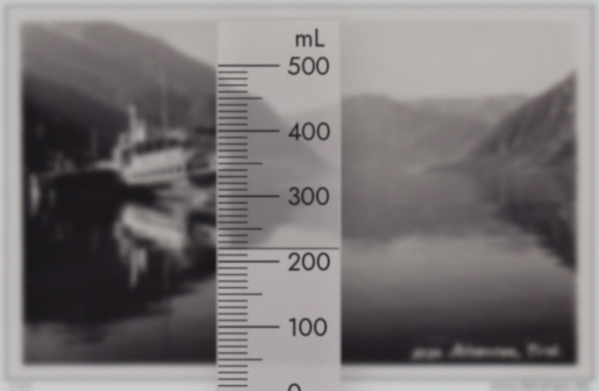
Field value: 220 mL
